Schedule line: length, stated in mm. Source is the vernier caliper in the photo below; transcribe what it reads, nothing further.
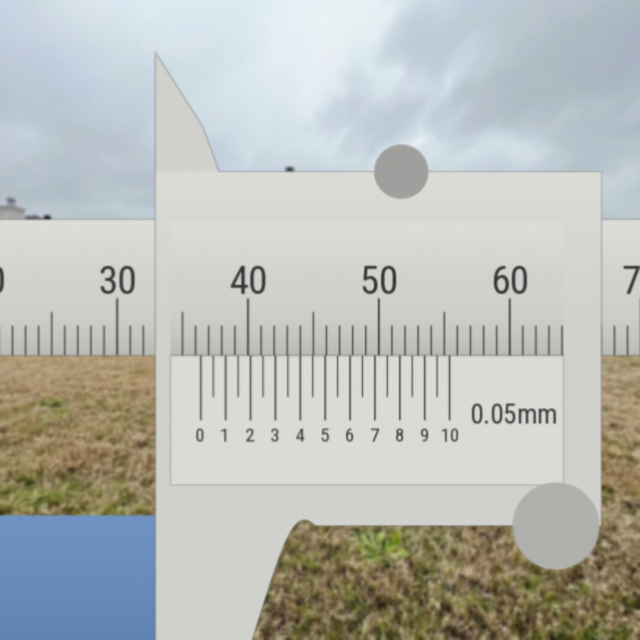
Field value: 36.4 mm
